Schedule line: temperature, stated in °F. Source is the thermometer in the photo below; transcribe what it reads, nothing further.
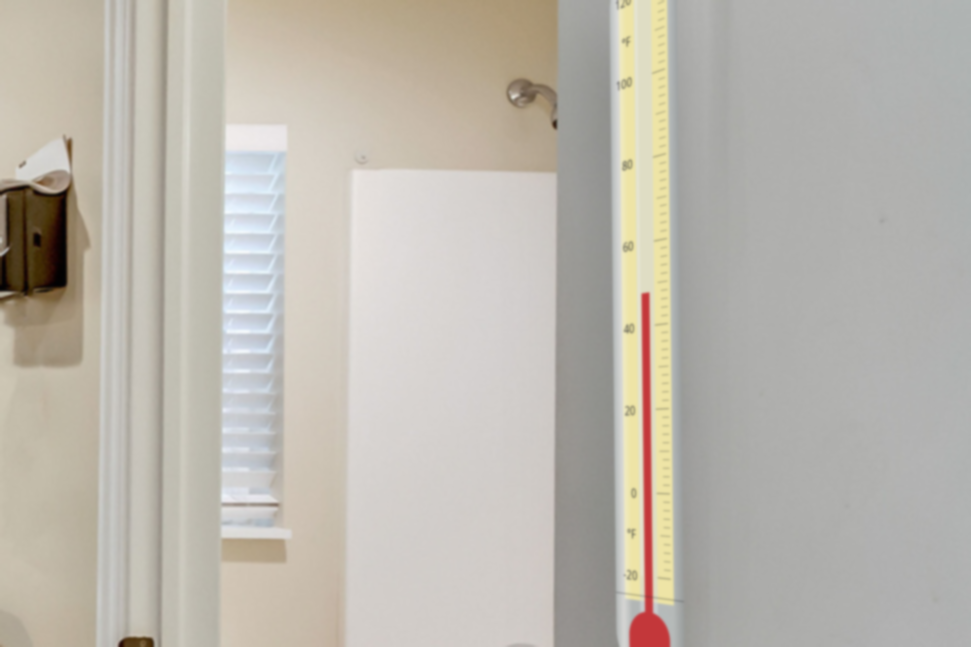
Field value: 48 °F
